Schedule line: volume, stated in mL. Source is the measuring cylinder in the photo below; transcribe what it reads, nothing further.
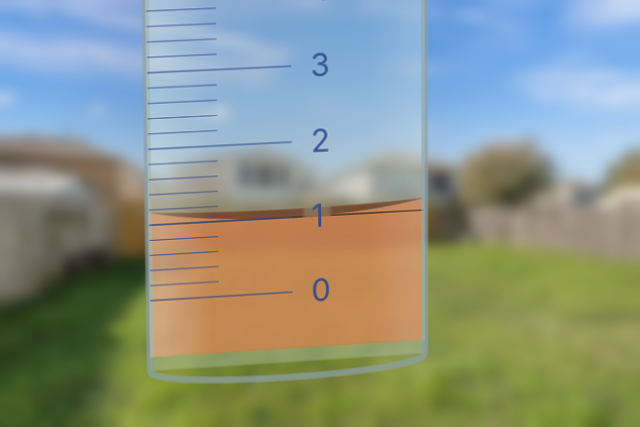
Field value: 1 mL
